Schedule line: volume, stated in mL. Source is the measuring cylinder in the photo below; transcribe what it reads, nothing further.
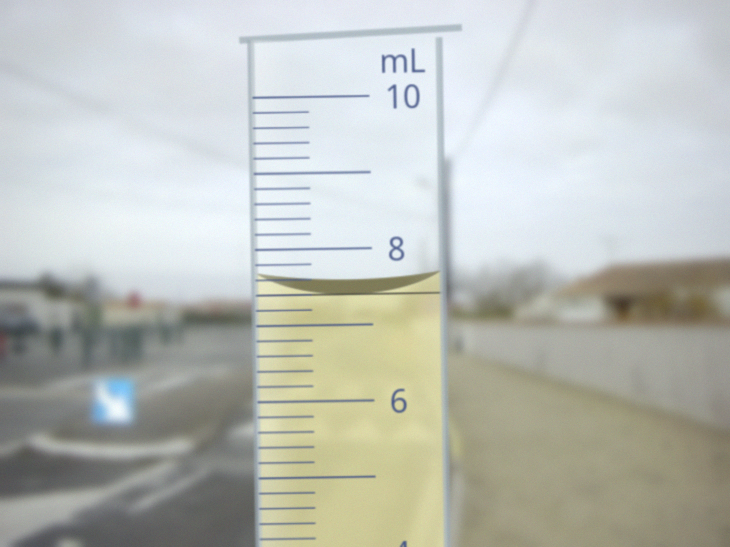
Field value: 7.4 mL
